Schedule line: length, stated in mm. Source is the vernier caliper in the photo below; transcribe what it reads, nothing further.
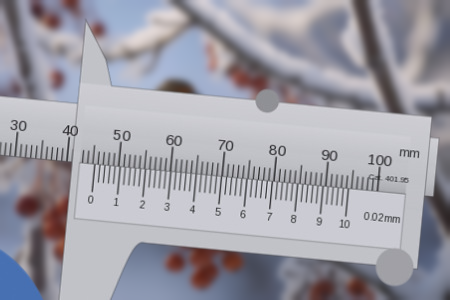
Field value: 45.4 mm
